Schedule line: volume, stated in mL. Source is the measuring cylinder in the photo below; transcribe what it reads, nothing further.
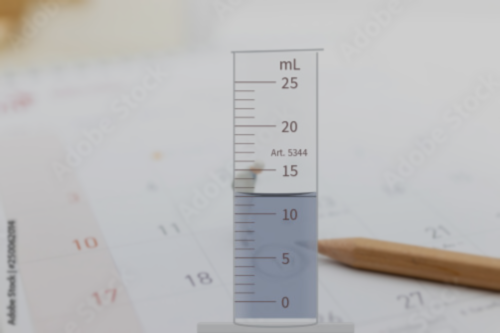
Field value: 12 mL
